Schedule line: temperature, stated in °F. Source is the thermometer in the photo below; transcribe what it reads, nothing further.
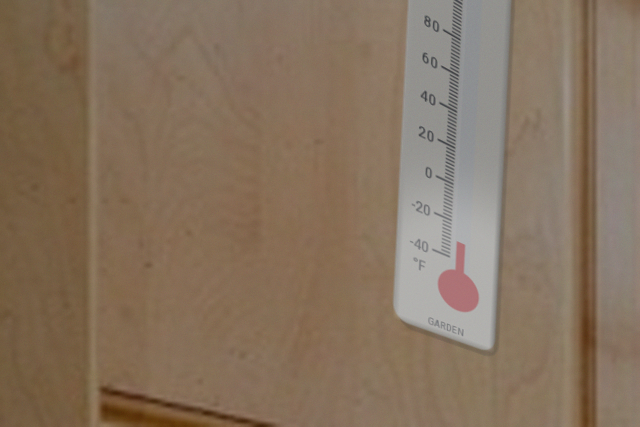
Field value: -30 °F
